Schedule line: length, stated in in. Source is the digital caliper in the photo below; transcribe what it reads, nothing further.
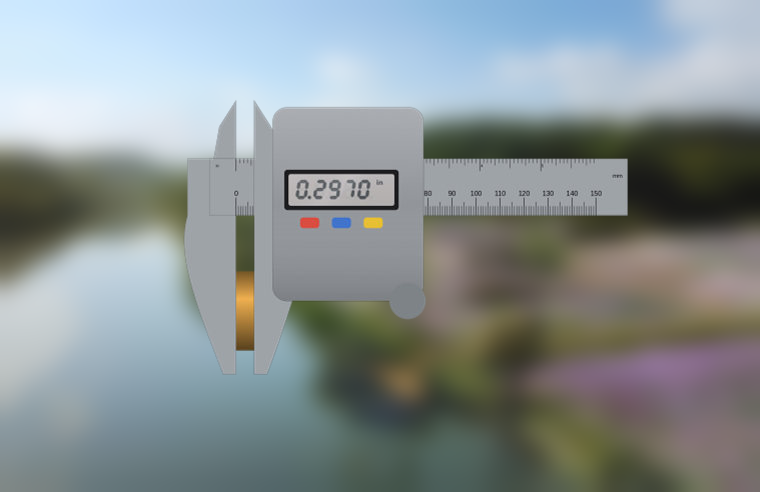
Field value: 0.2970 in
